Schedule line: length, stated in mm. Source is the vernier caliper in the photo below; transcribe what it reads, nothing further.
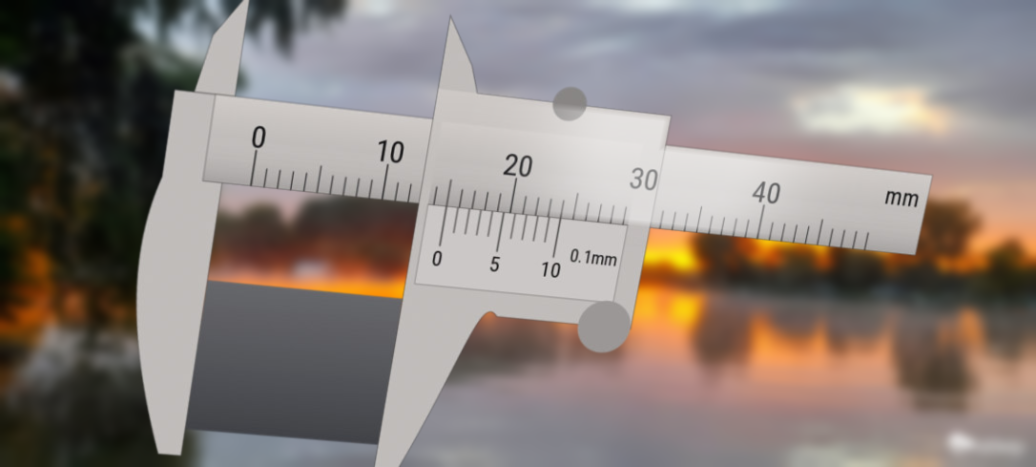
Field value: 15.0 mm
